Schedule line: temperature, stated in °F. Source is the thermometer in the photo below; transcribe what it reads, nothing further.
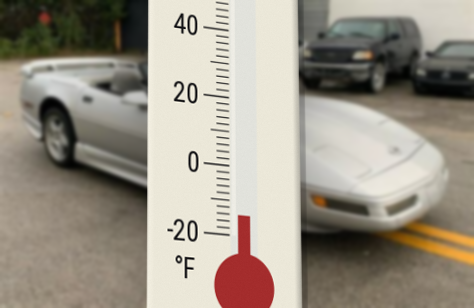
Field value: -14 °F
